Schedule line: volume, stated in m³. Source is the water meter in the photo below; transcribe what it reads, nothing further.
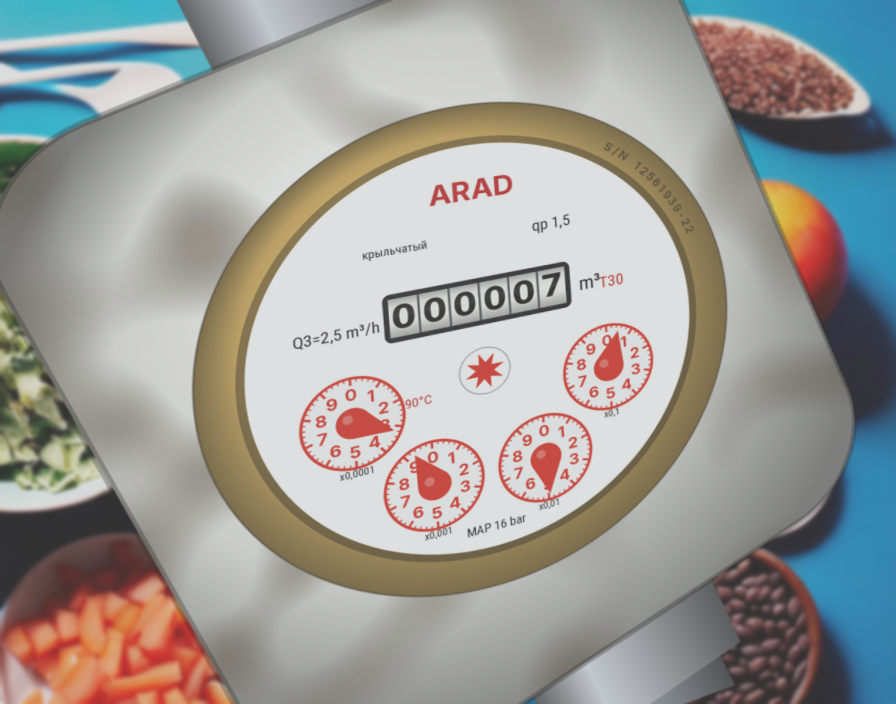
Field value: 7.0493 m³
